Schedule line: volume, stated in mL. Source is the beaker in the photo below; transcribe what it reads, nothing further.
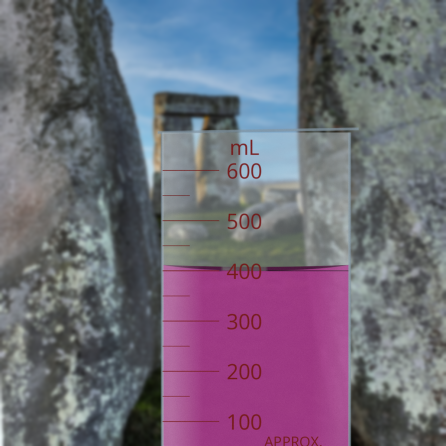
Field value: 400 mL
